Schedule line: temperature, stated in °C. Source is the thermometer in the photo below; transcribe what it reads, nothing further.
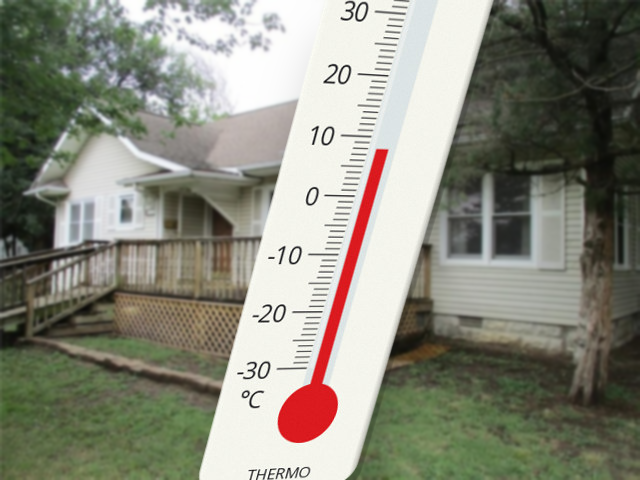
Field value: 8 °C
